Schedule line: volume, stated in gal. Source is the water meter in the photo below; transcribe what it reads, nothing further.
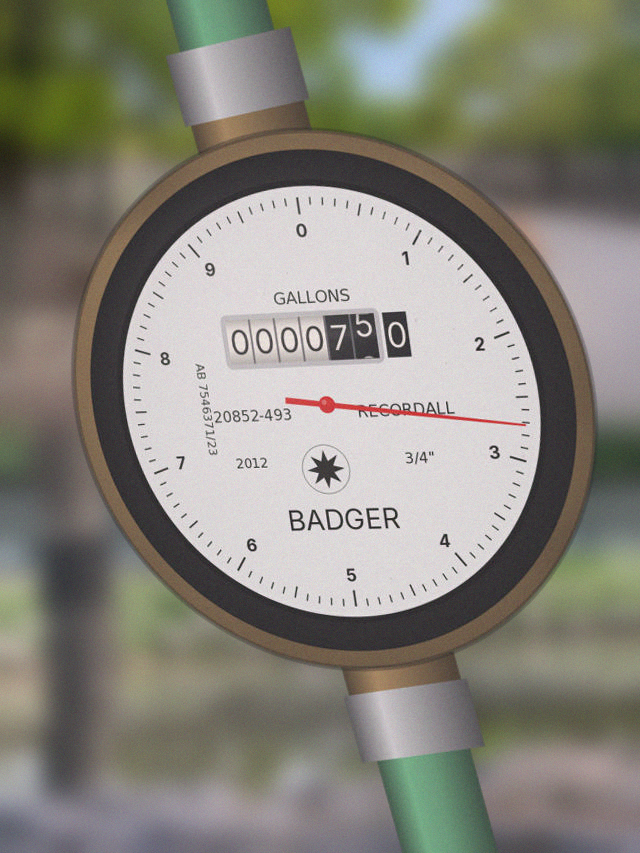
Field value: 752.7 gal
